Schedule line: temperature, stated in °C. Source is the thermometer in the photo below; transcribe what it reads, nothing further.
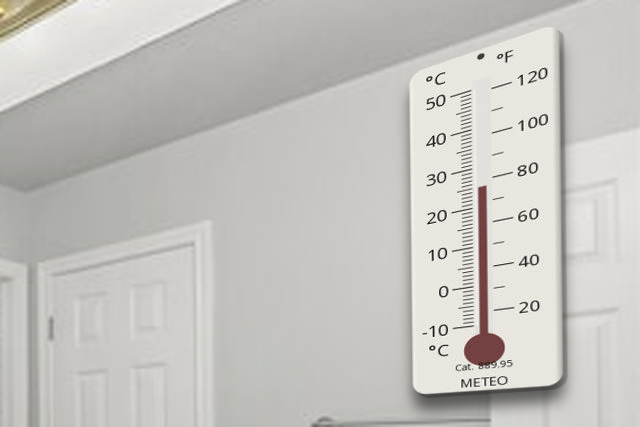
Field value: 25 °C
